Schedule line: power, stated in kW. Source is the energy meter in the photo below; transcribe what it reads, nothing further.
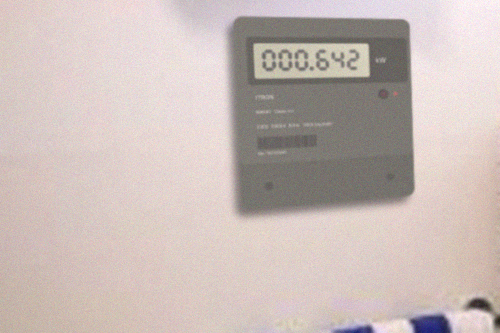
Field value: 0.642 kW
